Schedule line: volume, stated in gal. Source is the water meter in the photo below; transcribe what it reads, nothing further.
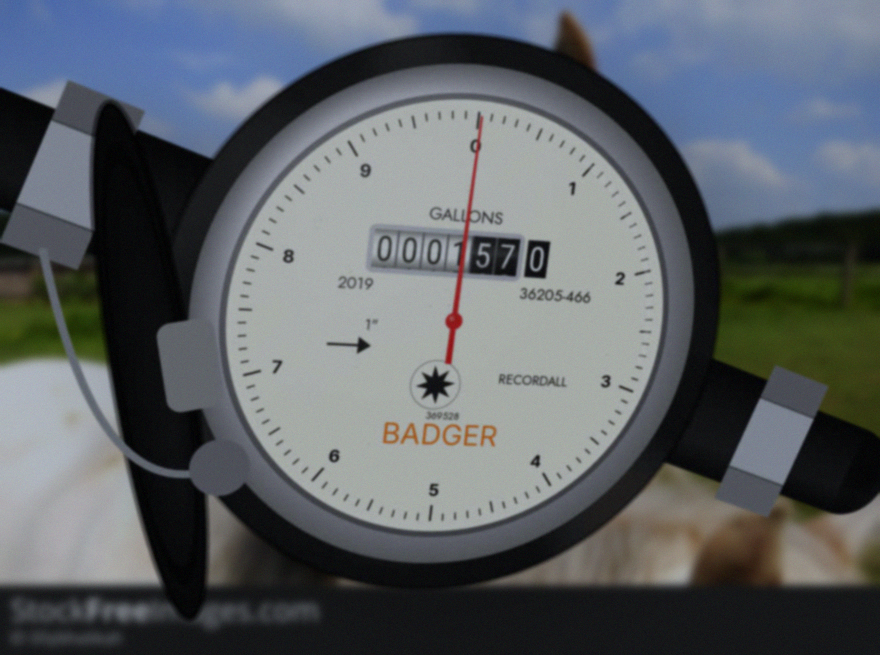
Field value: 1570.0 gal
